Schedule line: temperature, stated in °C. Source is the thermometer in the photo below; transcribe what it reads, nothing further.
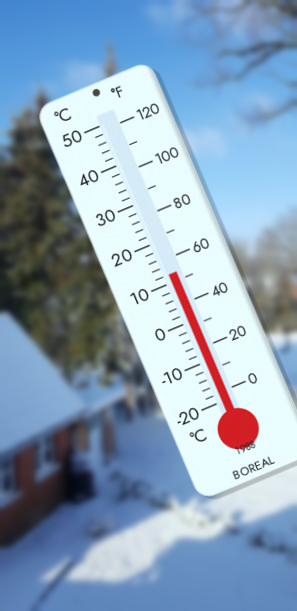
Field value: 12 °C
